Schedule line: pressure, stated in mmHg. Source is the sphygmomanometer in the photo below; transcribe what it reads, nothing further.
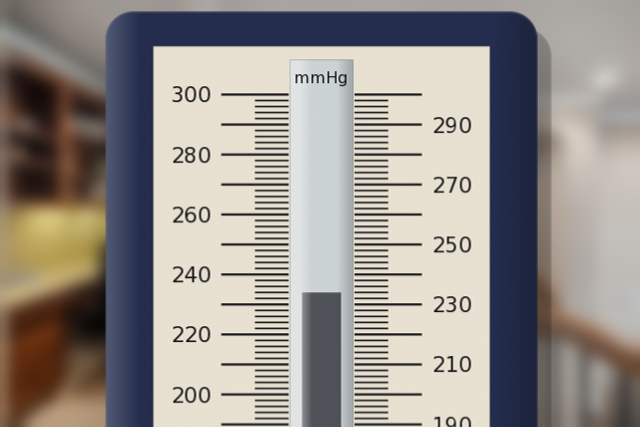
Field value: 234 mmHg
